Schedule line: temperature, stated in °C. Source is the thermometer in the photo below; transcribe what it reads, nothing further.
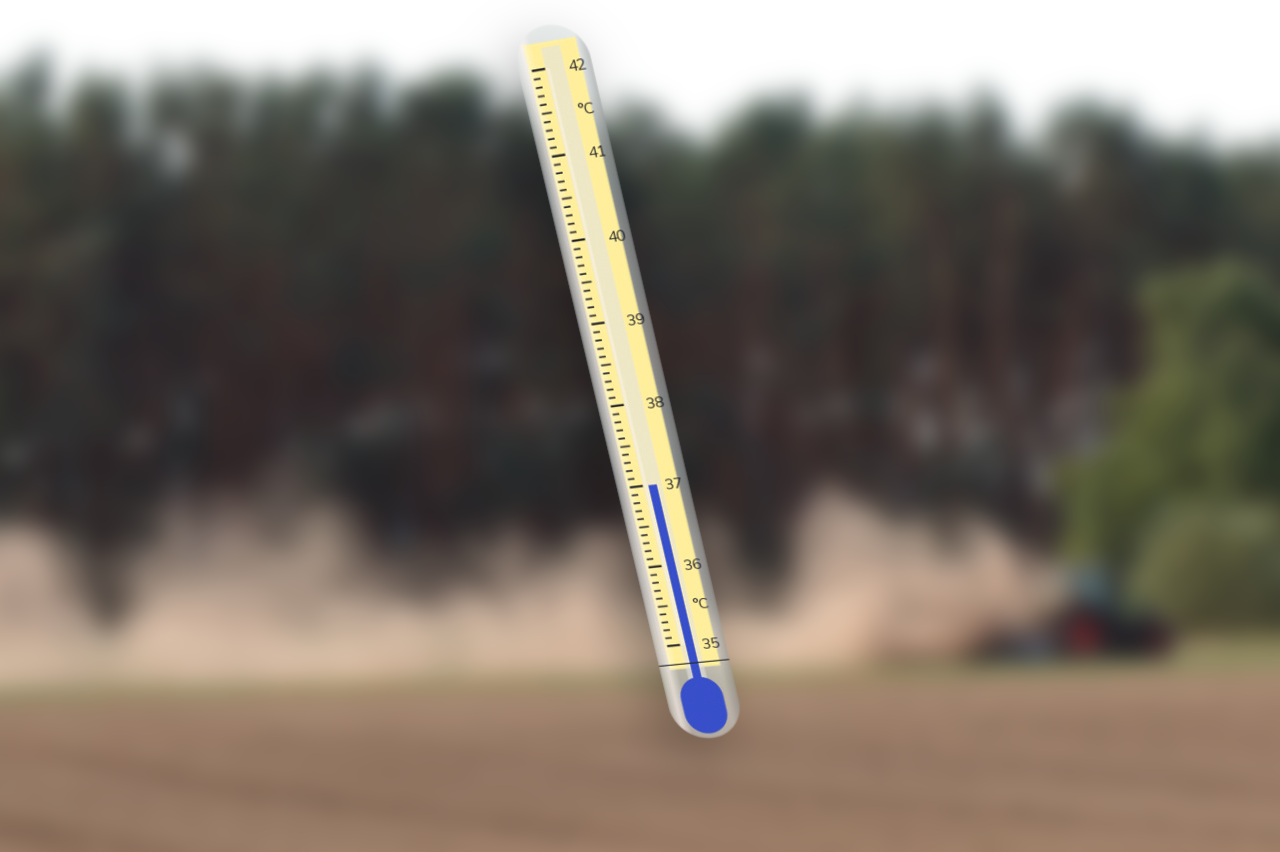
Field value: 37 °C
